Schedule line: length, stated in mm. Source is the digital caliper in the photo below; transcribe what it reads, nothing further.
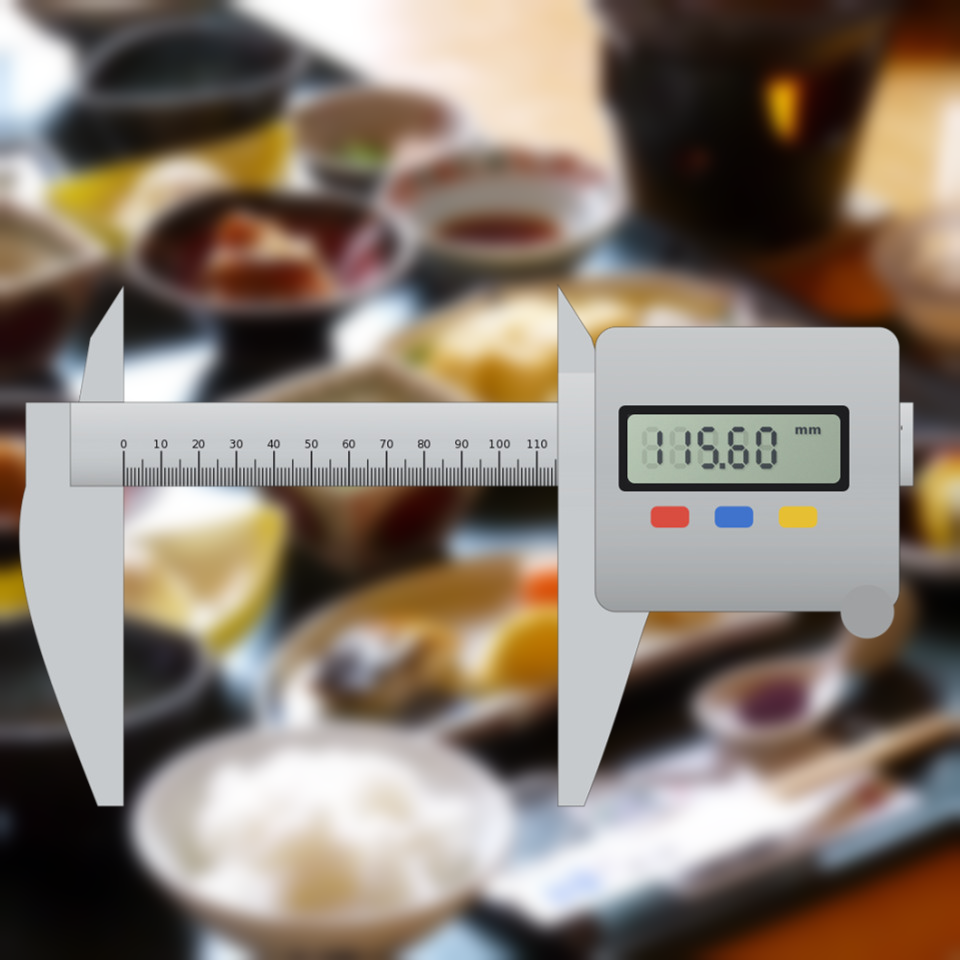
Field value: 115.60 mm
